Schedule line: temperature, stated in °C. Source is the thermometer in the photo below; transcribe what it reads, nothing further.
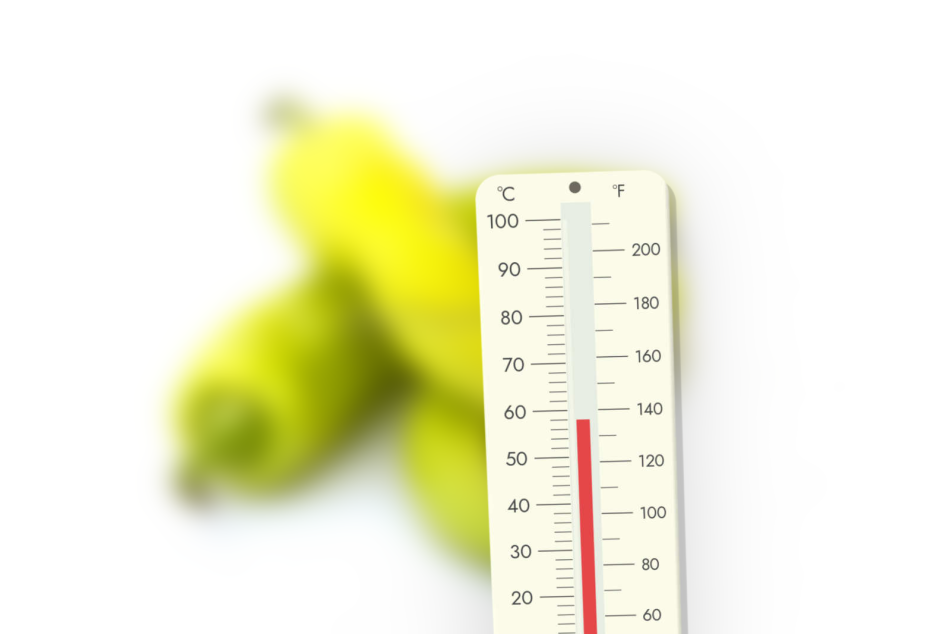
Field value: 58 °C
